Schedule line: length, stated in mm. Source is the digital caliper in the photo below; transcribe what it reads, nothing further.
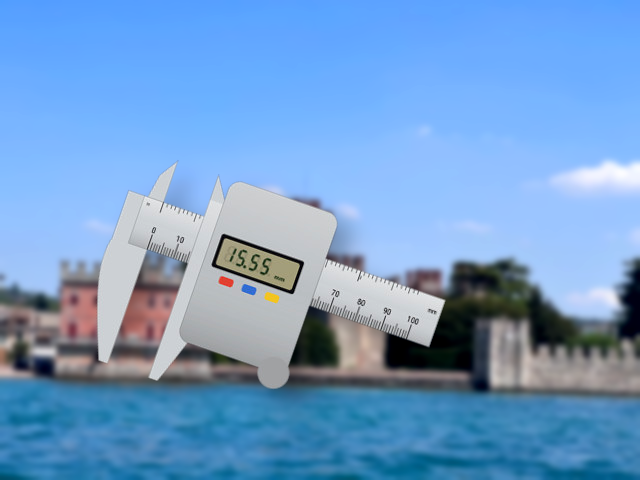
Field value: 15.55 mm
